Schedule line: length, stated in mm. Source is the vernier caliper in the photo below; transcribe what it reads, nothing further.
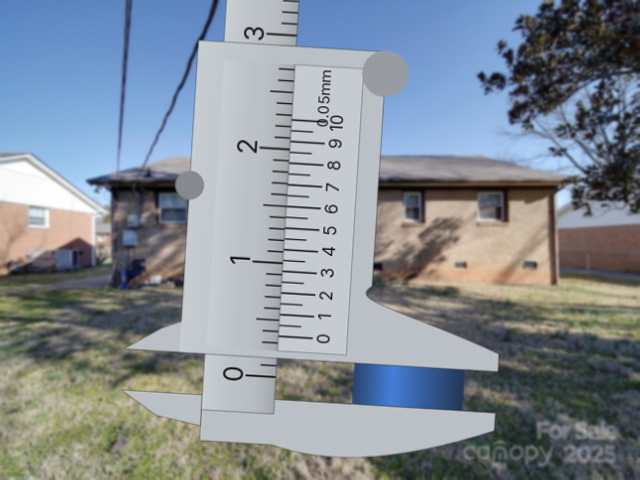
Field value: 3.6 mm
